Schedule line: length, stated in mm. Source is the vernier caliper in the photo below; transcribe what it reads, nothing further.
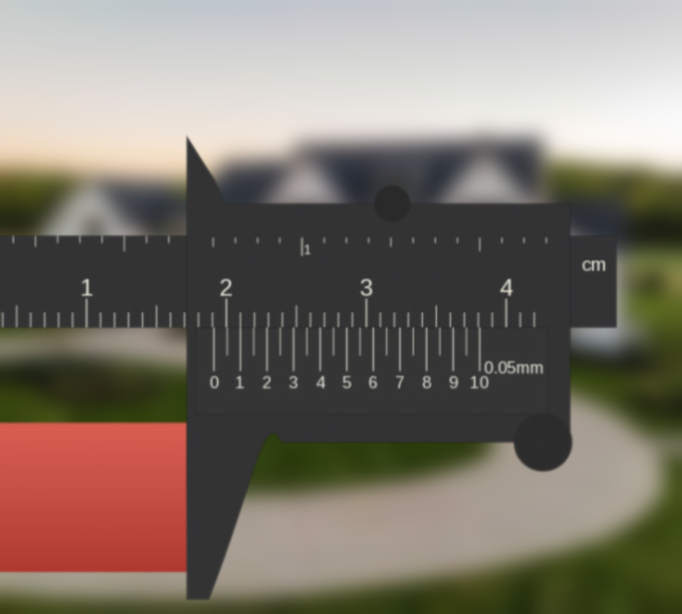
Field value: 19.1 mm
